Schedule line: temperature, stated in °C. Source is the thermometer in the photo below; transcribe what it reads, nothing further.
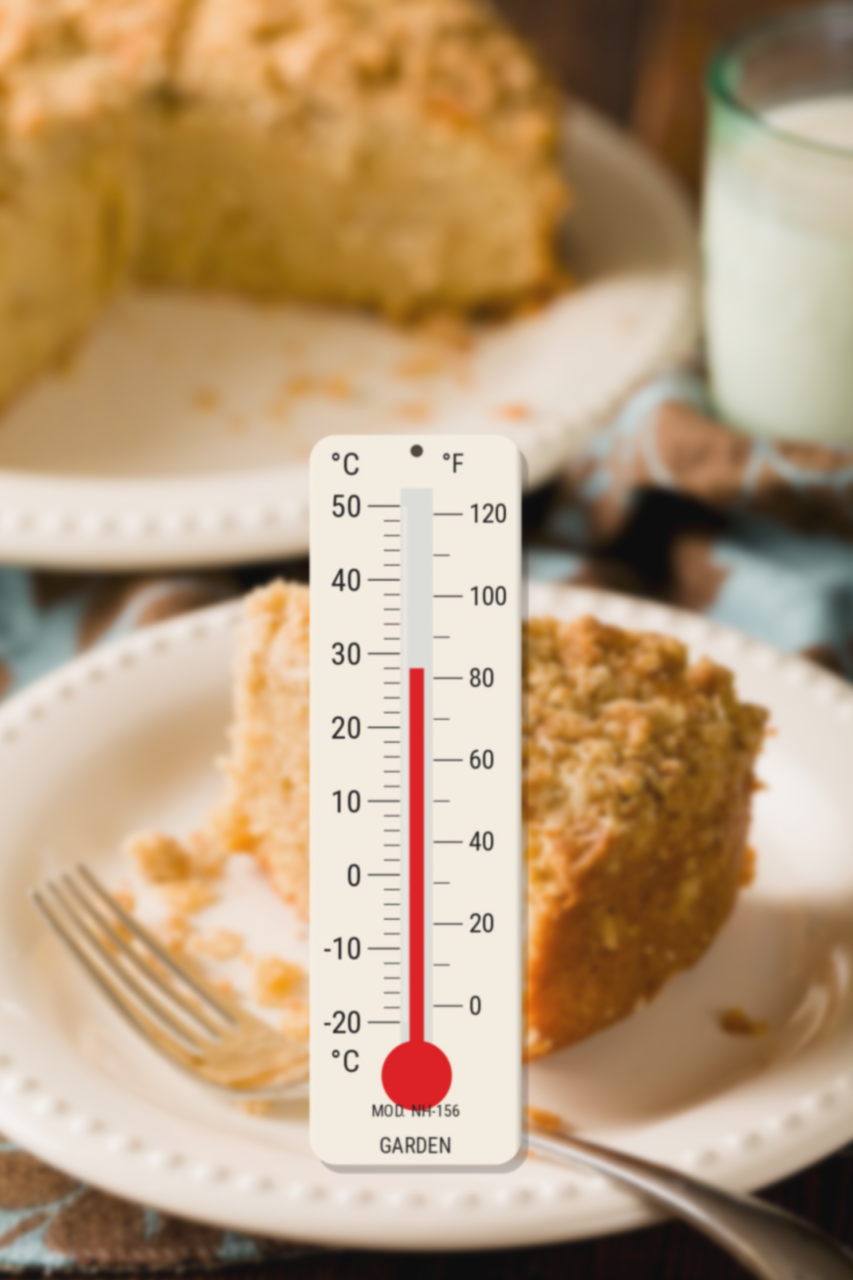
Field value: 28 °C
